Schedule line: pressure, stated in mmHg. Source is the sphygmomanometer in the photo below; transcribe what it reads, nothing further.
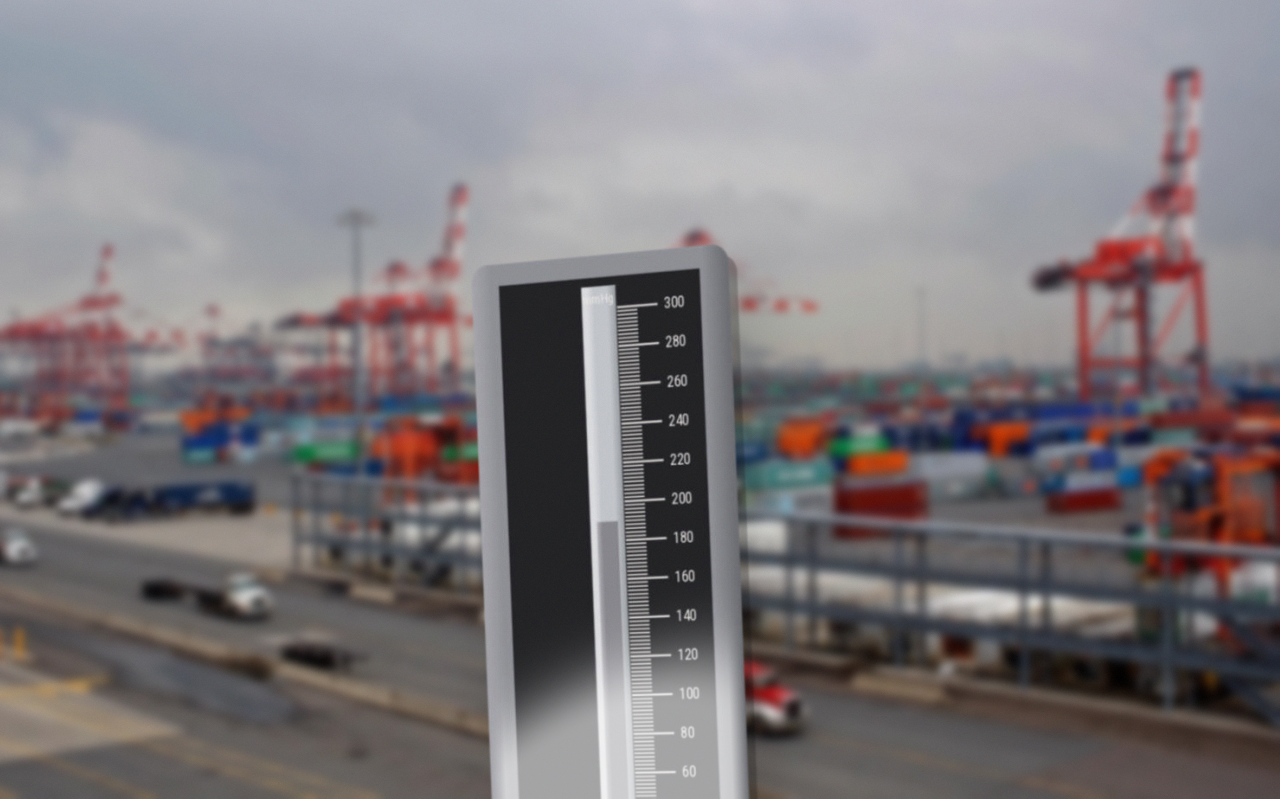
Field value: 190 mmHg
